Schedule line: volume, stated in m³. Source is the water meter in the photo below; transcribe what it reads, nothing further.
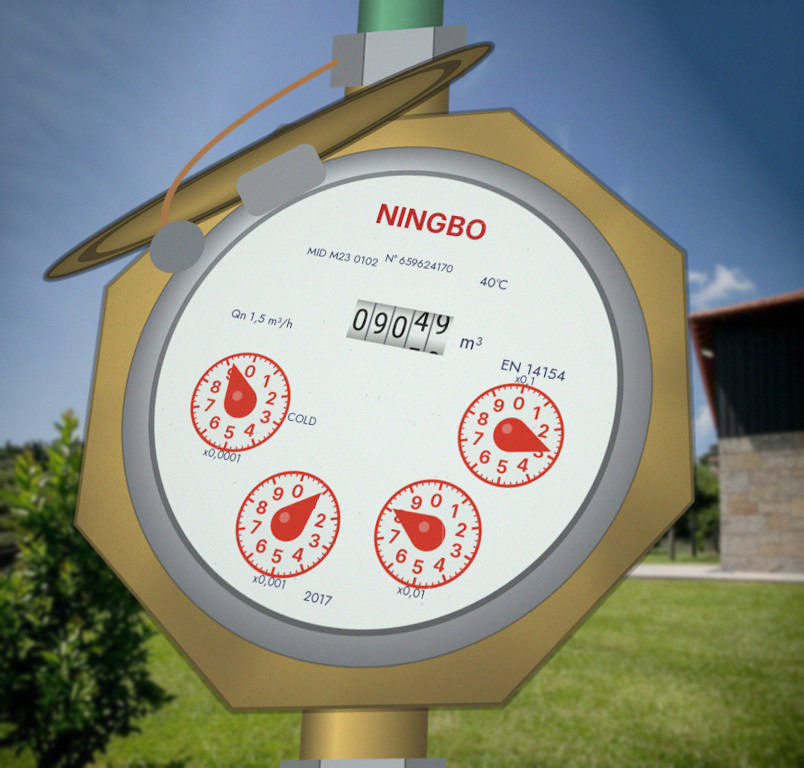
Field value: 9049.2809 m³
